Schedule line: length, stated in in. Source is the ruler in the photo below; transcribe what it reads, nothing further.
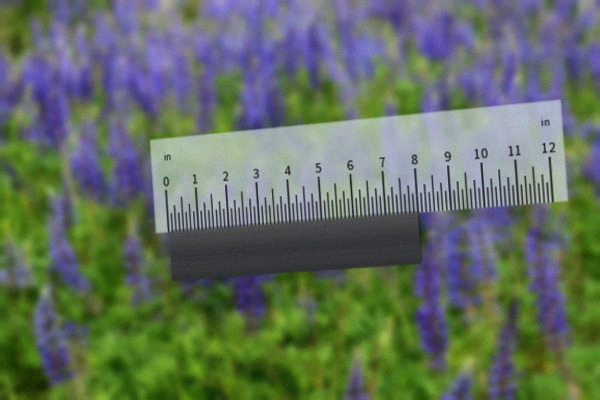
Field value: 8 in
